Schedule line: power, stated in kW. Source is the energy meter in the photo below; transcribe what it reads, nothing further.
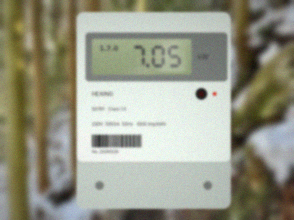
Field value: 7.05 kW
